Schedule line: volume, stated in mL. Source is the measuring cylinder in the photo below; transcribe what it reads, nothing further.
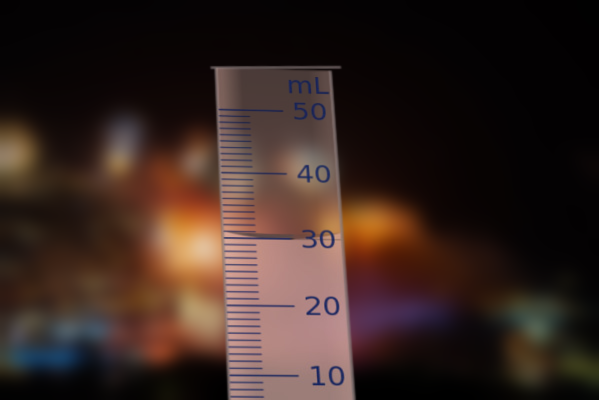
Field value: 30 mL
